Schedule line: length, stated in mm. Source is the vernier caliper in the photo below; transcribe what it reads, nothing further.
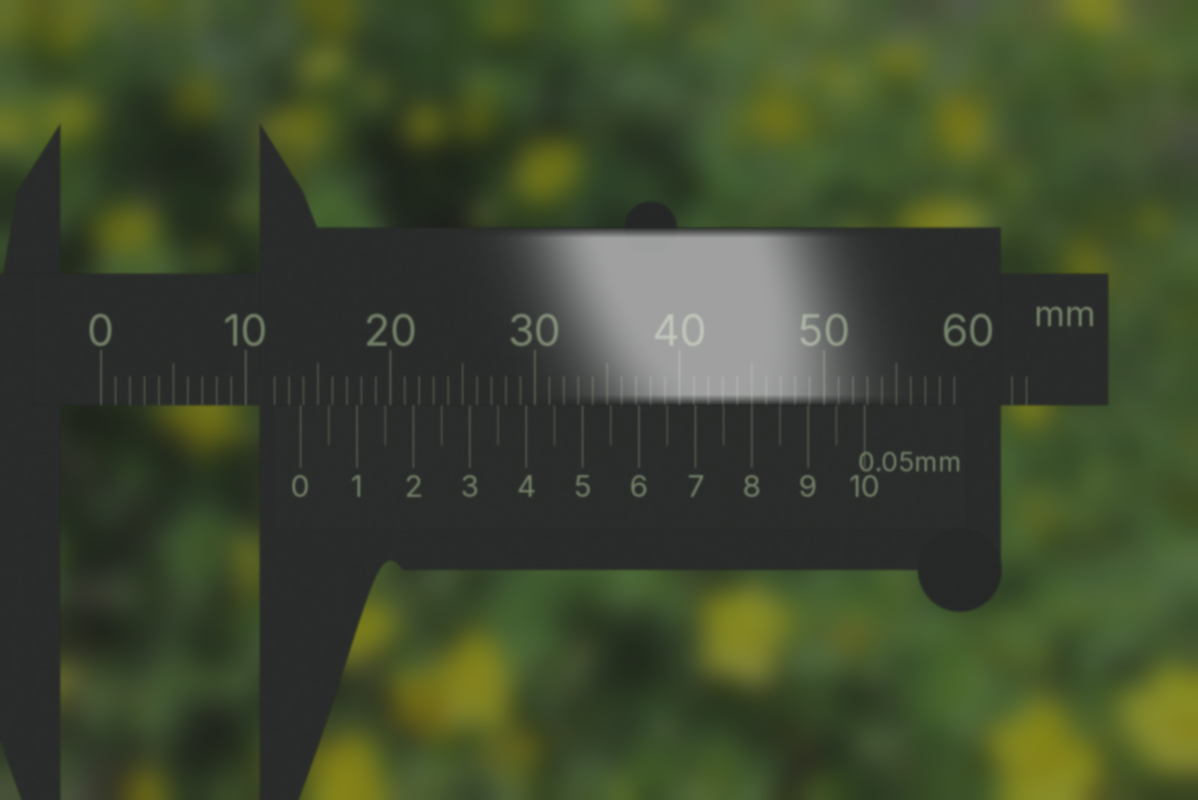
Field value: 13.8 mm
